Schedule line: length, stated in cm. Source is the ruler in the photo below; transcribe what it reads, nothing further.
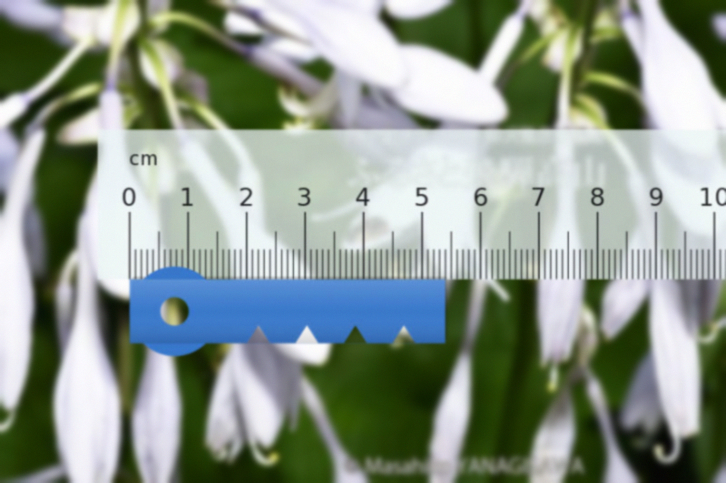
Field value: 5.4 cm
